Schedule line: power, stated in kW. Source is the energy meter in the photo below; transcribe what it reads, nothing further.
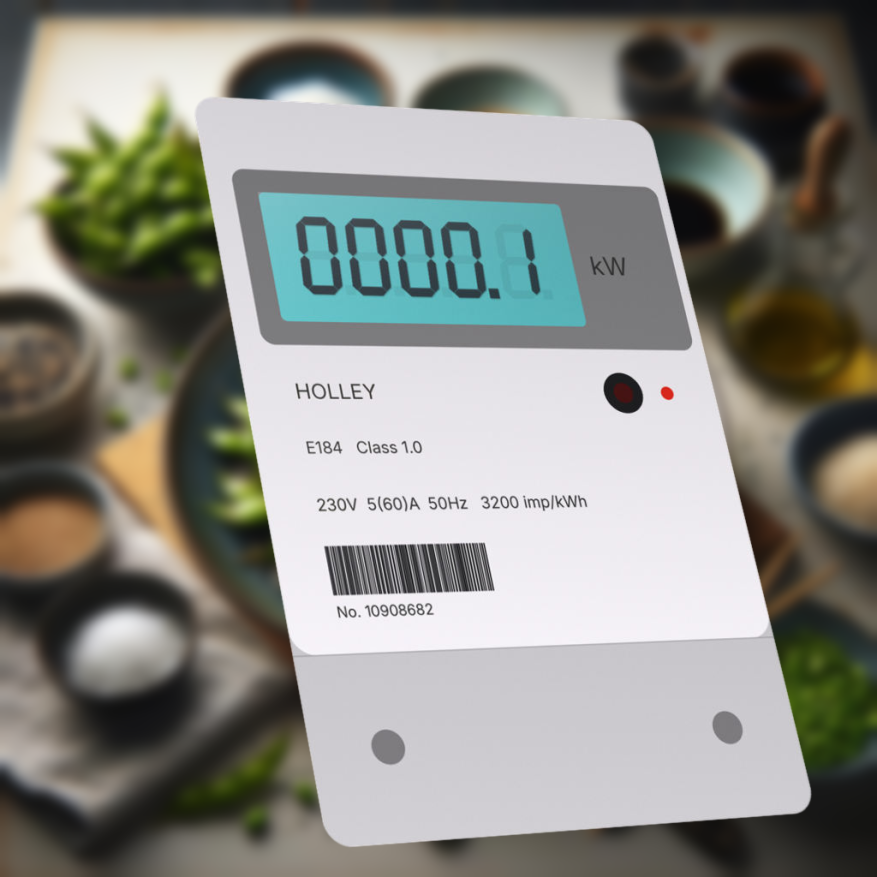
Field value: 0.1 kW
